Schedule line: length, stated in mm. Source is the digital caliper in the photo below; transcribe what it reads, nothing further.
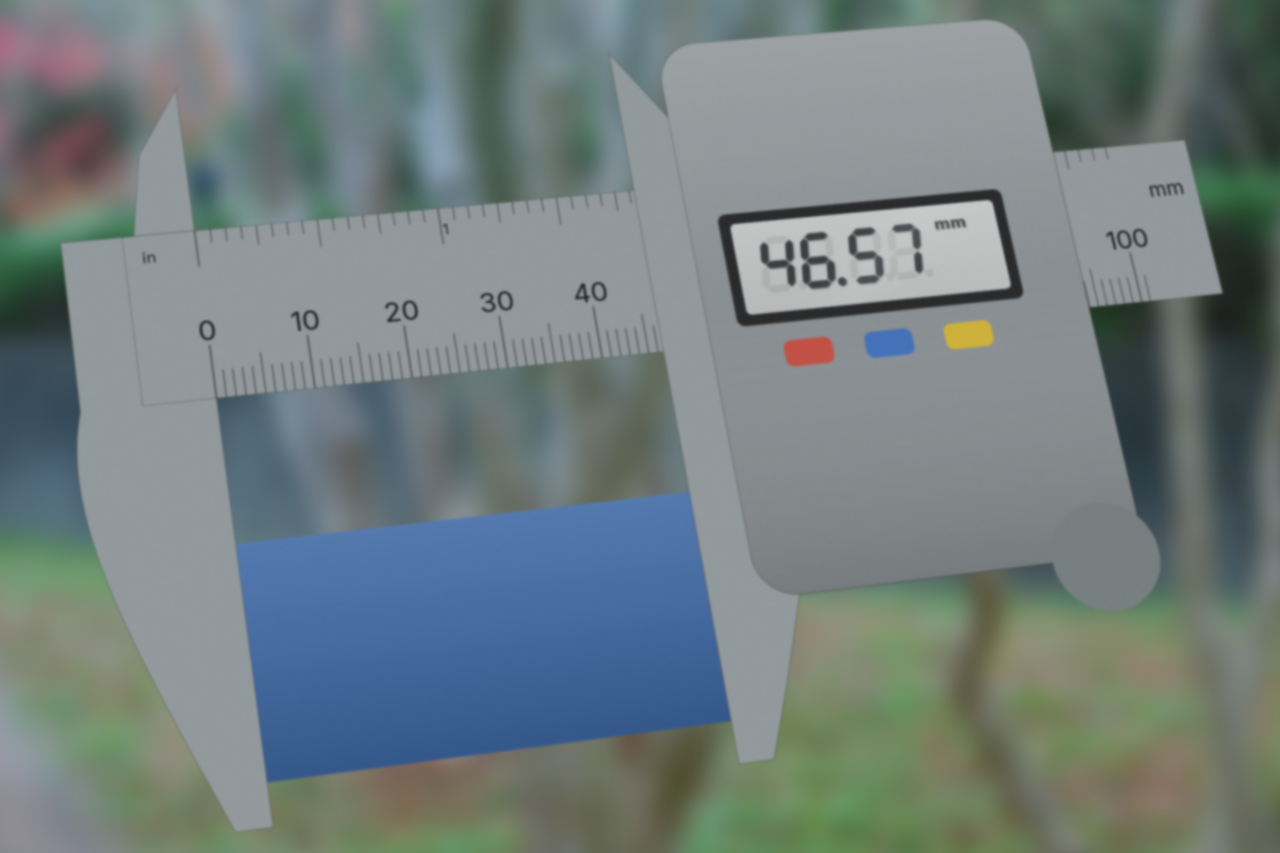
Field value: 46.57 mm
